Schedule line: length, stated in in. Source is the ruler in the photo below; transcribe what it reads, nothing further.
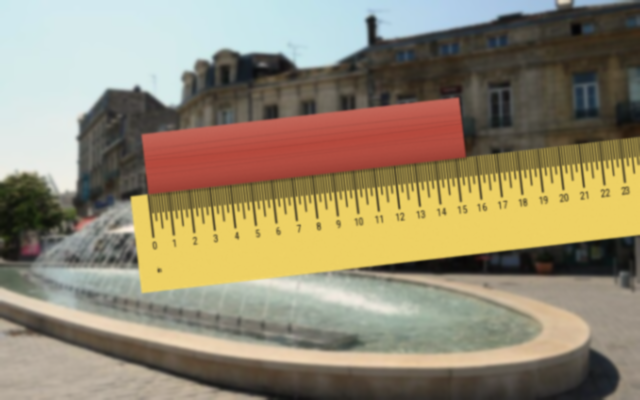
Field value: 15.5 in
